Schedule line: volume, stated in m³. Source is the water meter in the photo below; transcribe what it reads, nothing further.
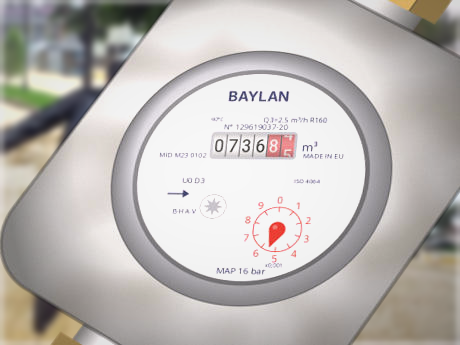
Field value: 736.845 m³
